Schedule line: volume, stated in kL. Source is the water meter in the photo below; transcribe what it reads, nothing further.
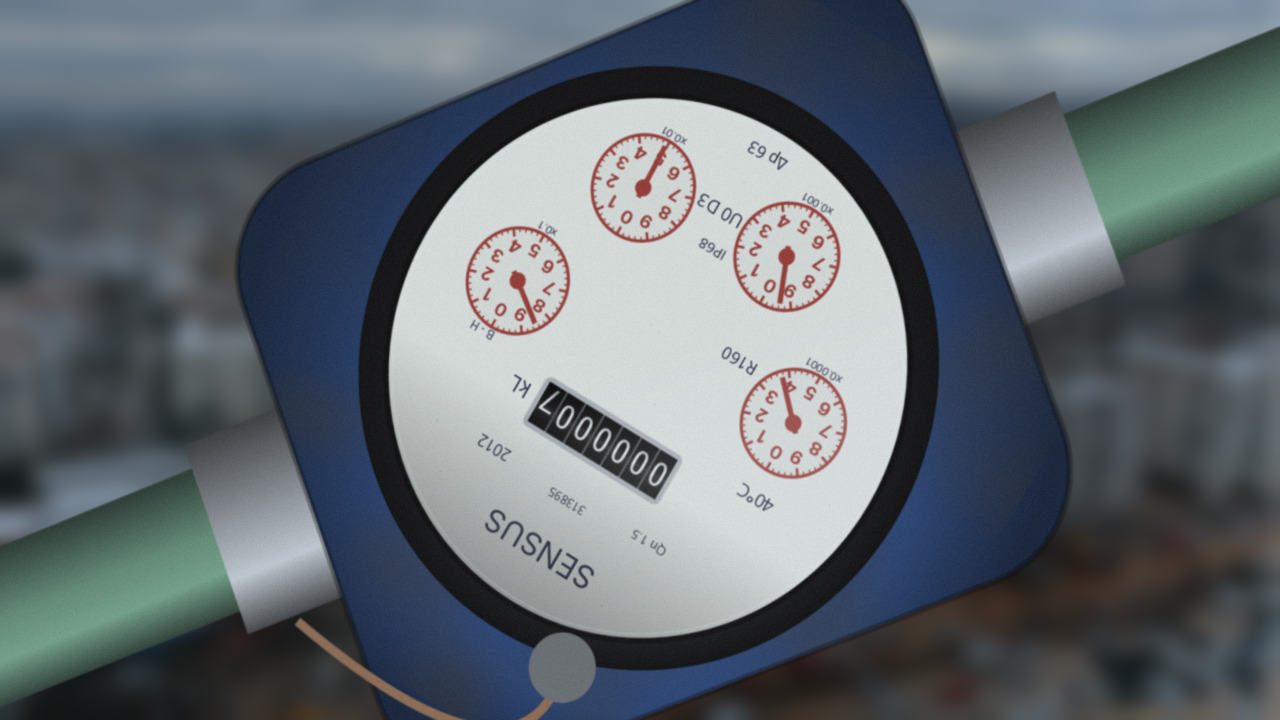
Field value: 6.8493 kL
